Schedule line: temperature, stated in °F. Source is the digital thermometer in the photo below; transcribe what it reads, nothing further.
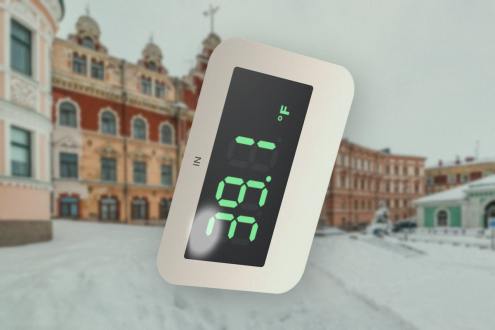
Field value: 39.1 °F
